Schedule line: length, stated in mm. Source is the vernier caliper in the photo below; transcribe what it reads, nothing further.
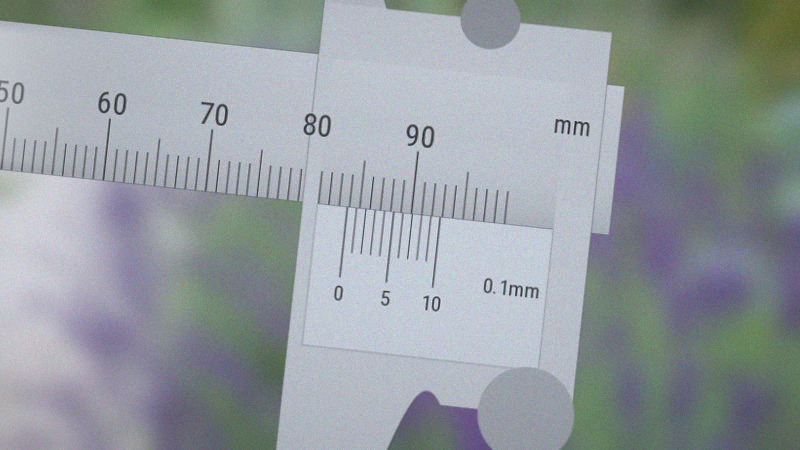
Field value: 83.8 mm
